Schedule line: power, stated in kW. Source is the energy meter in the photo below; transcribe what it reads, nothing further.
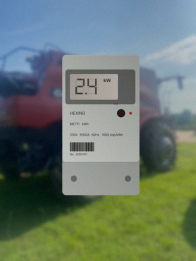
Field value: 2.4 kW
